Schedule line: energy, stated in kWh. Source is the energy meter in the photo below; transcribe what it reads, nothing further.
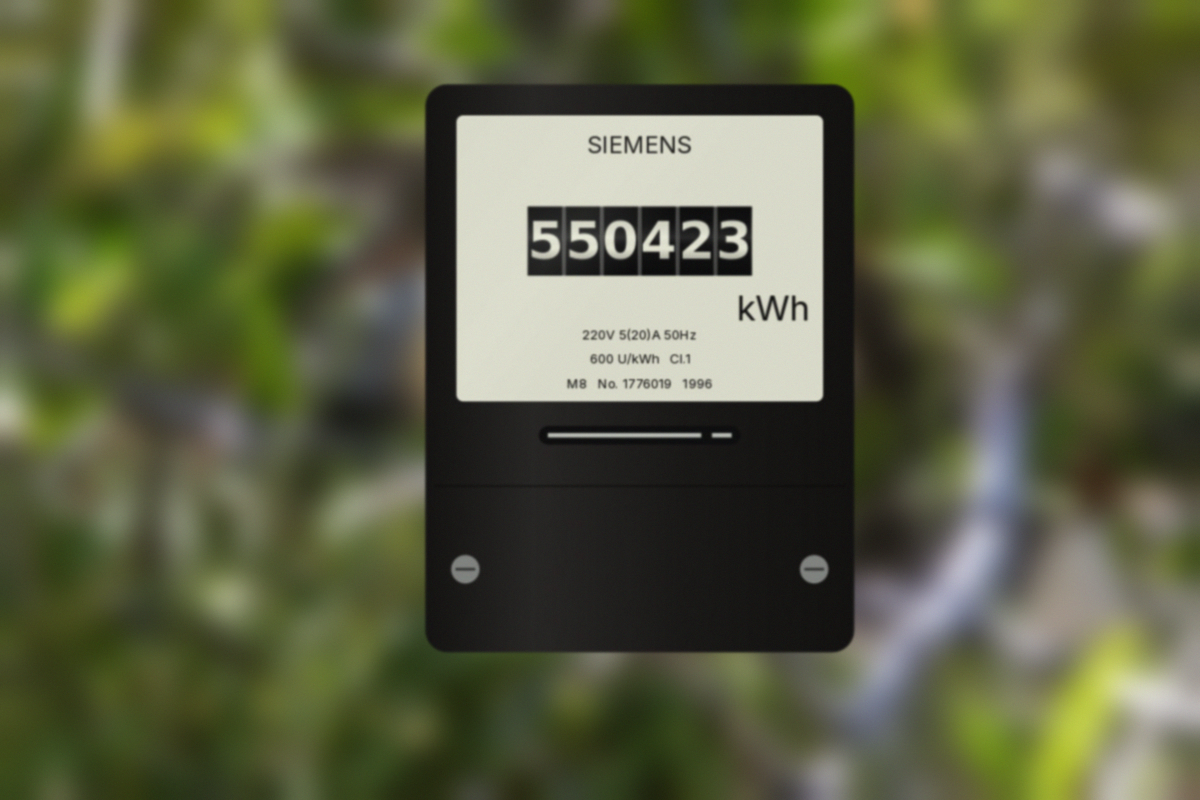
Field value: 550423 kWh
